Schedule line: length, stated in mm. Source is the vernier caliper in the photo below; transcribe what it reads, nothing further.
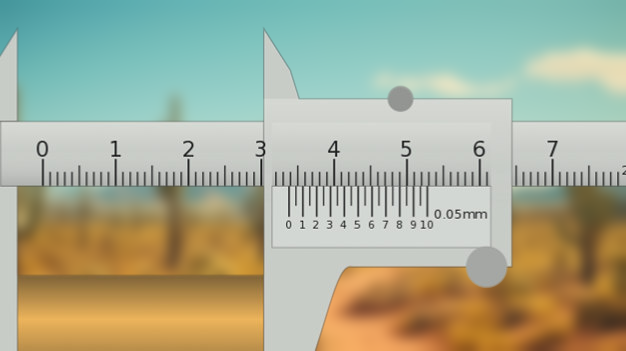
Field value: 33.8 mm
